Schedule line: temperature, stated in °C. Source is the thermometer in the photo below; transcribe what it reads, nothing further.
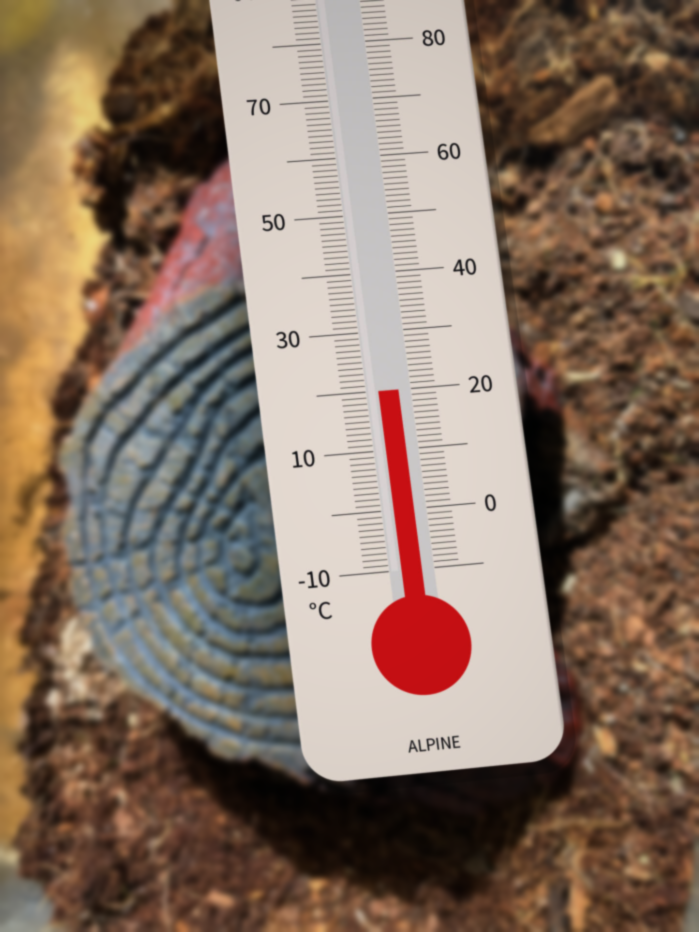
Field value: 20 °C
